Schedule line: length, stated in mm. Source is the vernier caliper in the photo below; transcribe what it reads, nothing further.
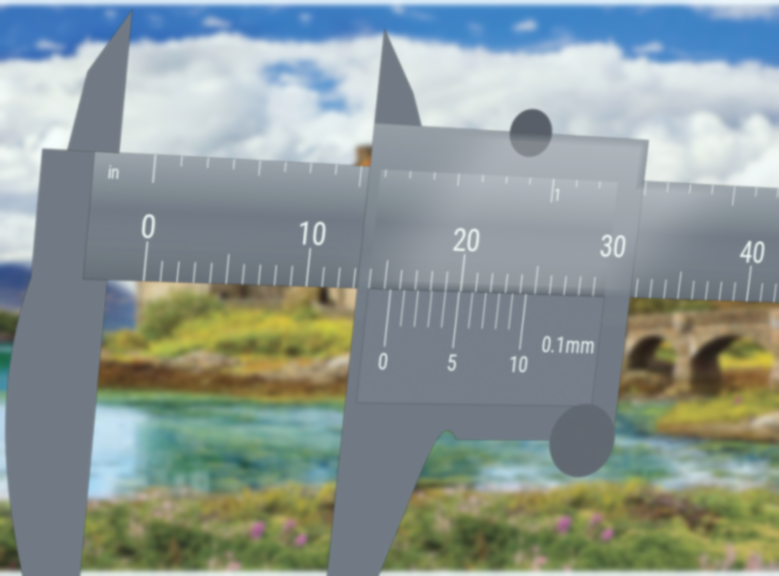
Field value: 15.4 mm
